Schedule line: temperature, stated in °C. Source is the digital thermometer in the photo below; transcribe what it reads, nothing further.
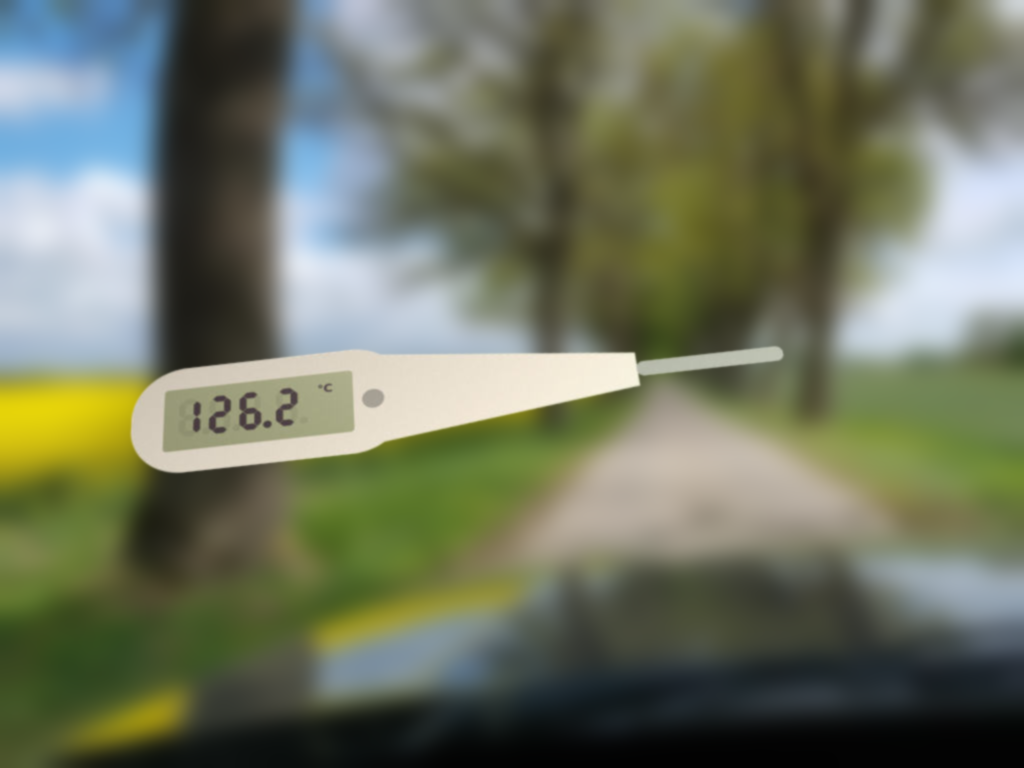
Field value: 126.2 °C
